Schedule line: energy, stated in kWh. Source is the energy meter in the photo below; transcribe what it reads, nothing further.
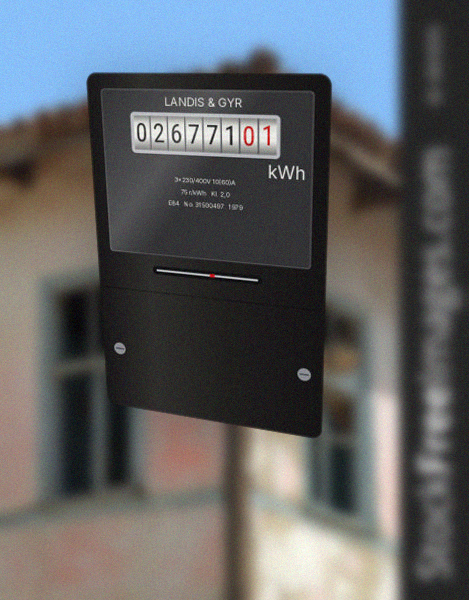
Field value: 26771.01 kWh
